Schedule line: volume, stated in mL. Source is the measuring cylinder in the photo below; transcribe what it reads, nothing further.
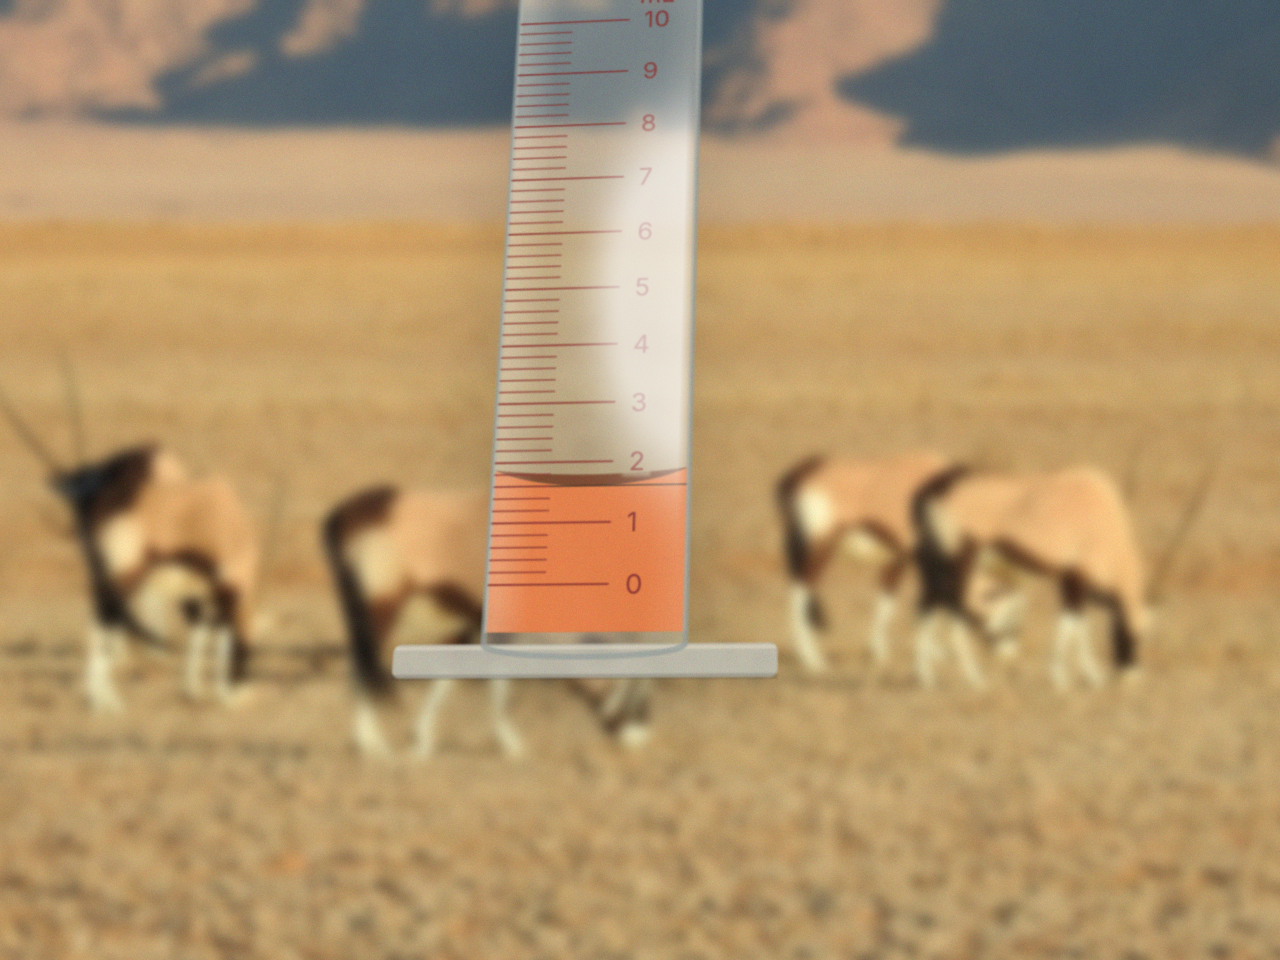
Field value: 1.6 mL
